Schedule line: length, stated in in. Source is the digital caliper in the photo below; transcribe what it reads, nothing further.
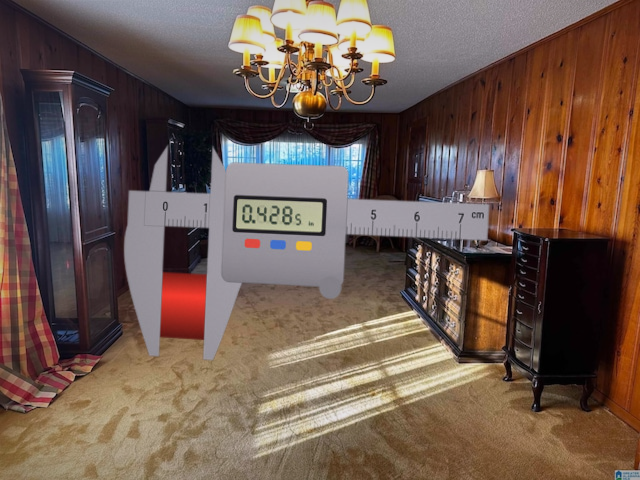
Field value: 0.4285 in
